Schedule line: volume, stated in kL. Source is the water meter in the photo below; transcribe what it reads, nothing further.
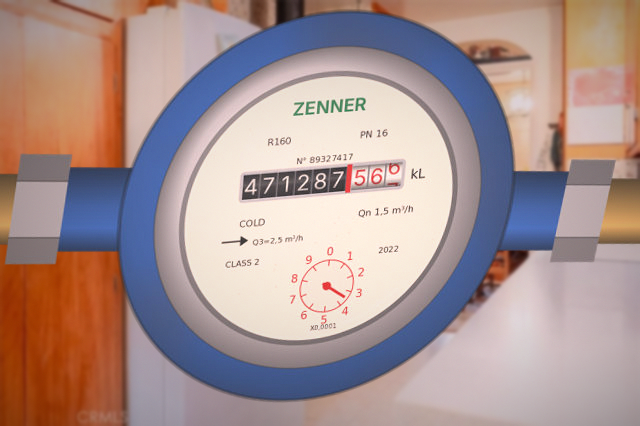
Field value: 471287.5663 kL
